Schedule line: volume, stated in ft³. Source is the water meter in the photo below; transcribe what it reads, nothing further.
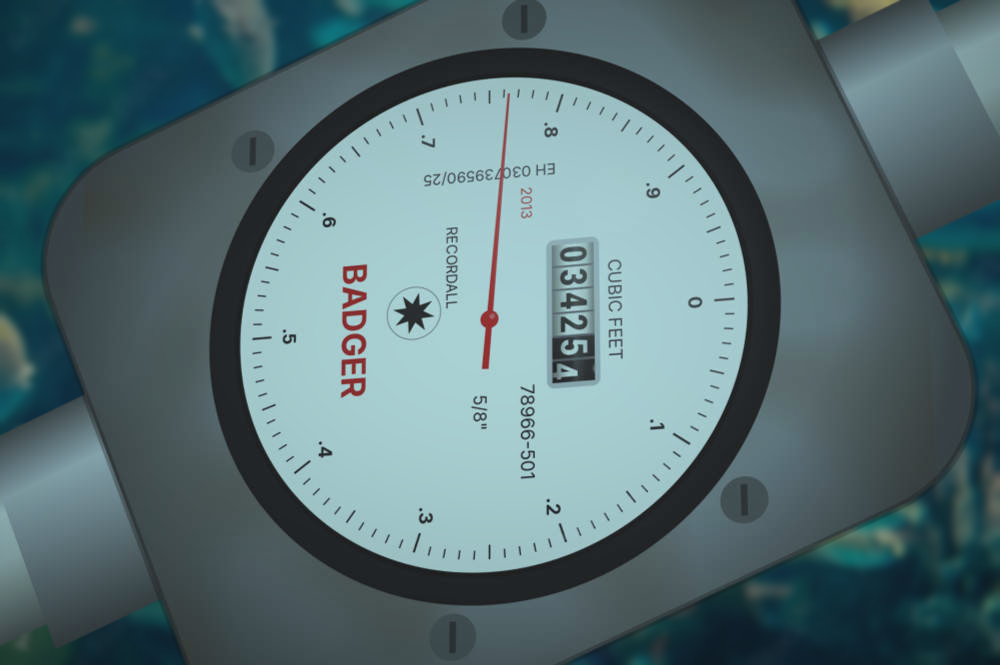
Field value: 34253.76 ft³
